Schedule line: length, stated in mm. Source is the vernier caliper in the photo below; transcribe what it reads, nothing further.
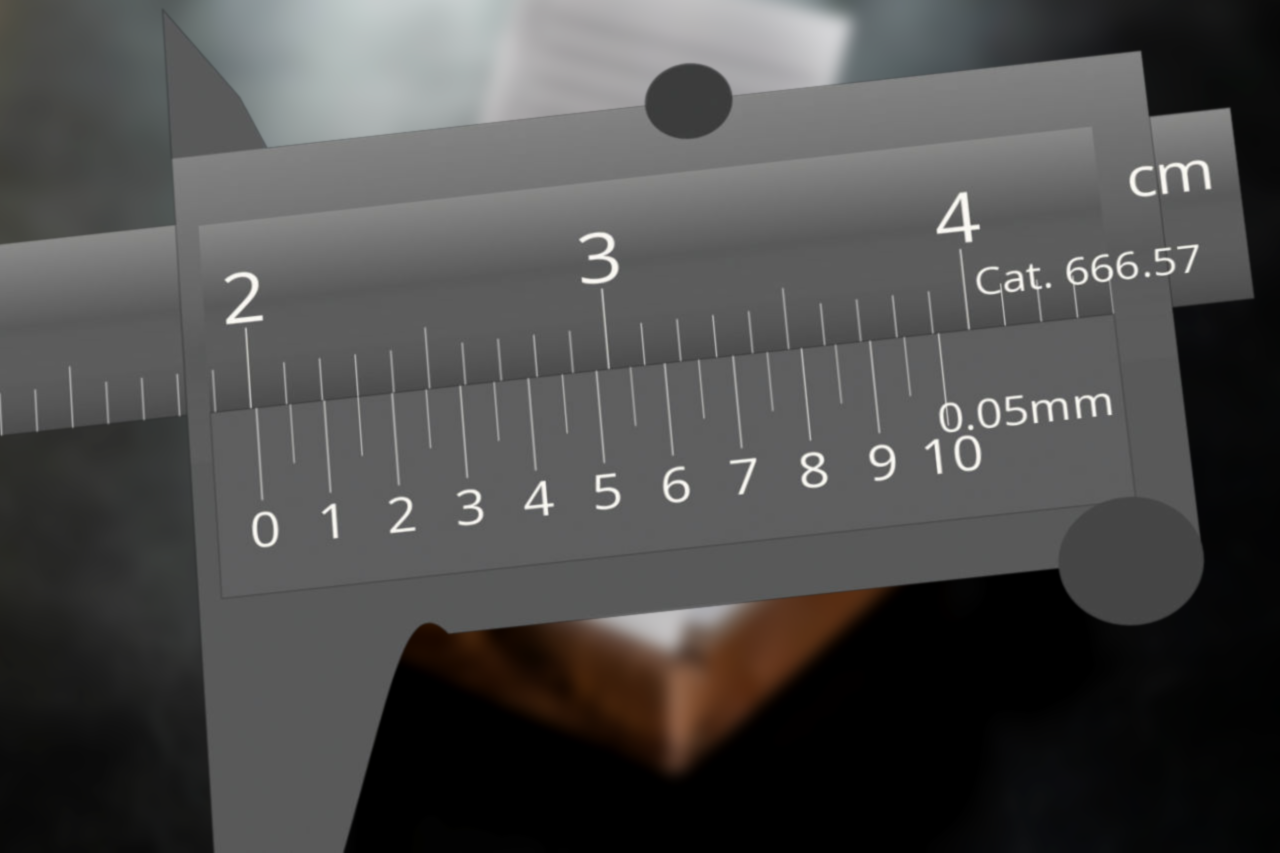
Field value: 20.15 mm
